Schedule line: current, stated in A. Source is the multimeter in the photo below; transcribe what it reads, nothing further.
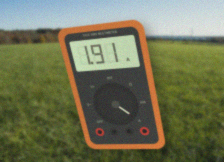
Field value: 1.91 A
